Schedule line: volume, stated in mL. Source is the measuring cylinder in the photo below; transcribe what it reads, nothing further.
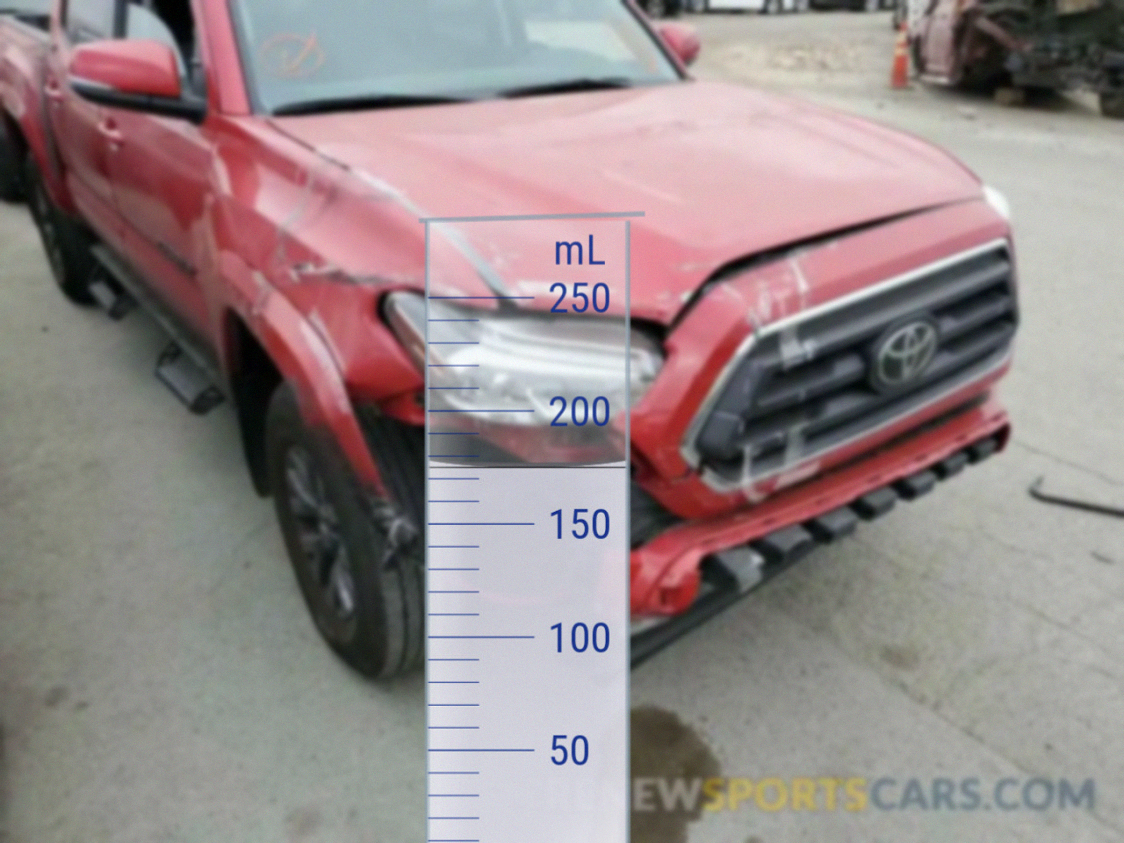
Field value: 175 mL
